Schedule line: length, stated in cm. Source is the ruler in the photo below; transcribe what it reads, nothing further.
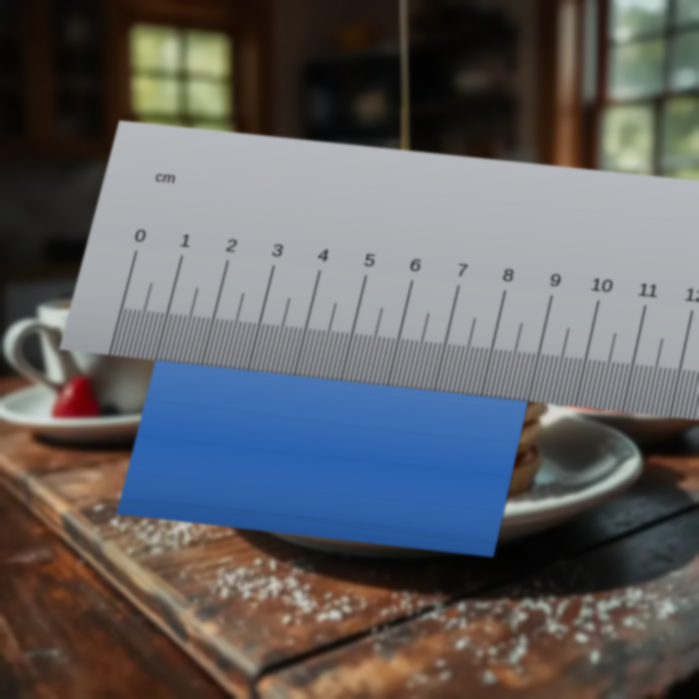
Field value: 8 cm
